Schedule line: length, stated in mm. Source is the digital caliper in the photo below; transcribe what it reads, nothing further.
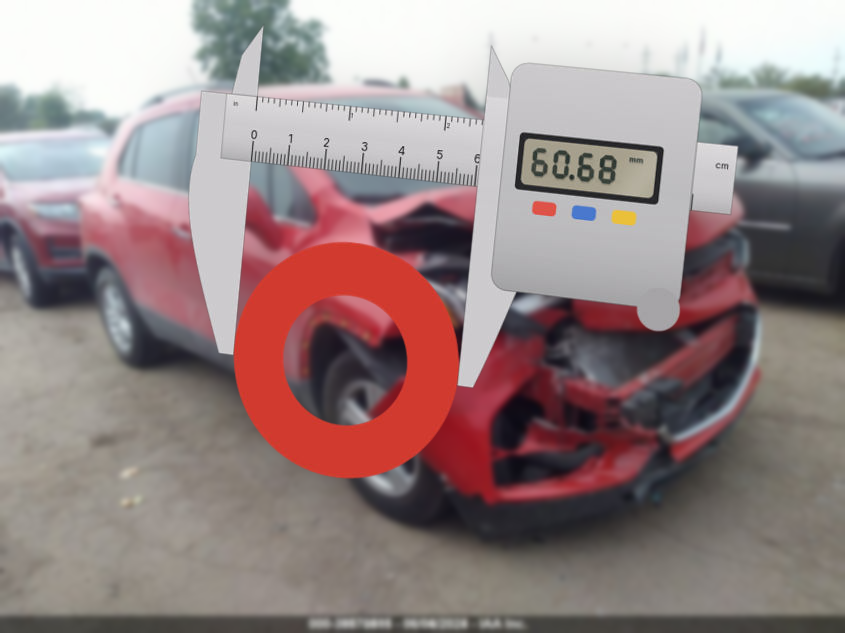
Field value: 60.68 mm
